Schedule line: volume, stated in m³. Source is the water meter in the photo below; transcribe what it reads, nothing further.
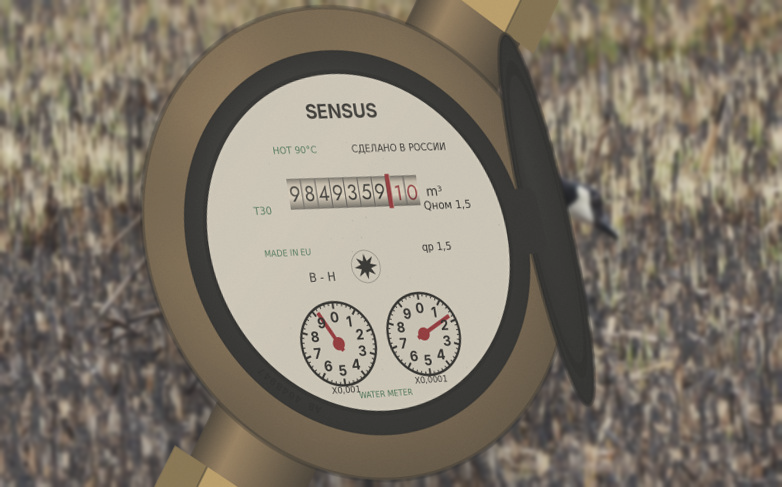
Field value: 9849359.0991 m³
